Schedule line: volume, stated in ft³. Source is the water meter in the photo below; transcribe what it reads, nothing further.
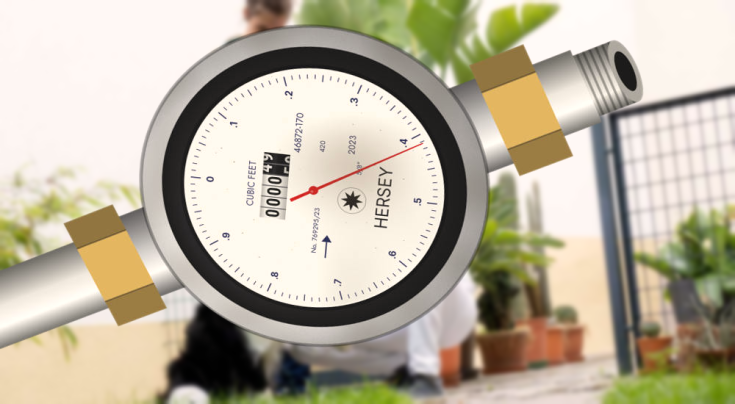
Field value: 49.41 ft³
